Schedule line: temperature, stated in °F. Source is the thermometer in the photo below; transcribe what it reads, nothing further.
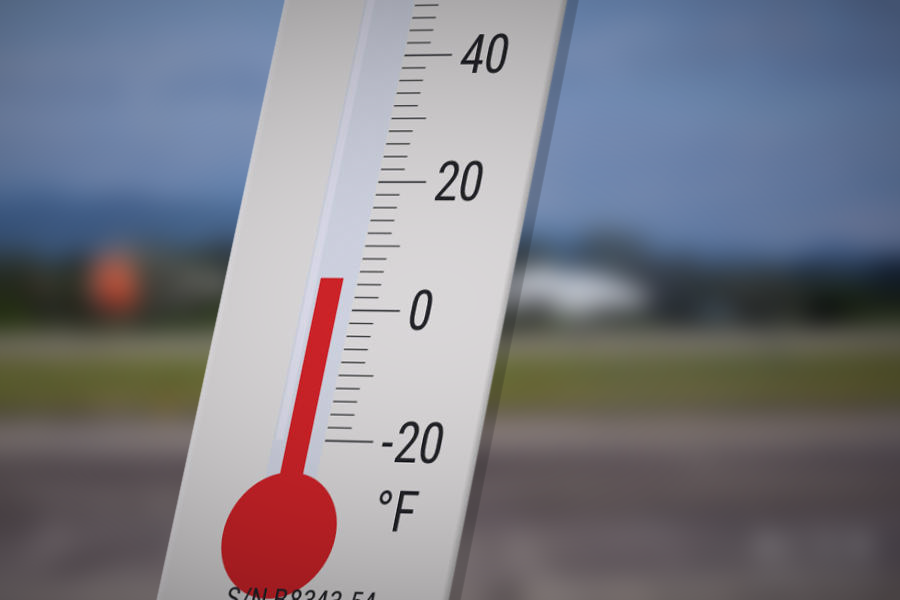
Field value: 5 °F
